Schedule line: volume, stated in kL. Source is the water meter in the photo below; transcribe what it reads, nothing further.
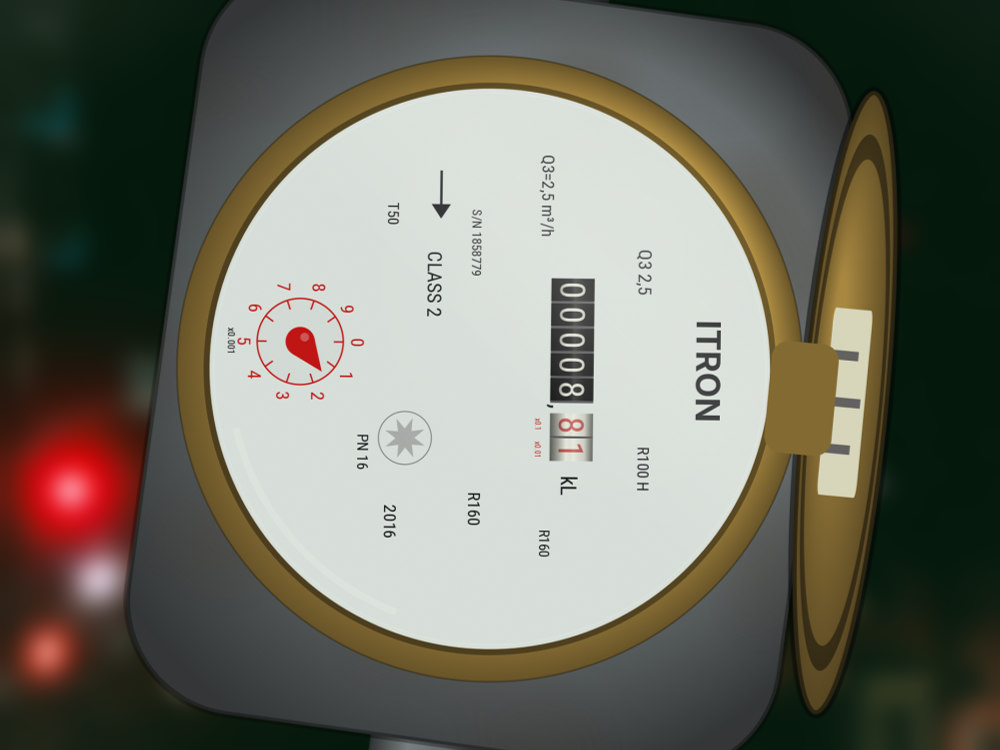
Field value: 8.811 kL
